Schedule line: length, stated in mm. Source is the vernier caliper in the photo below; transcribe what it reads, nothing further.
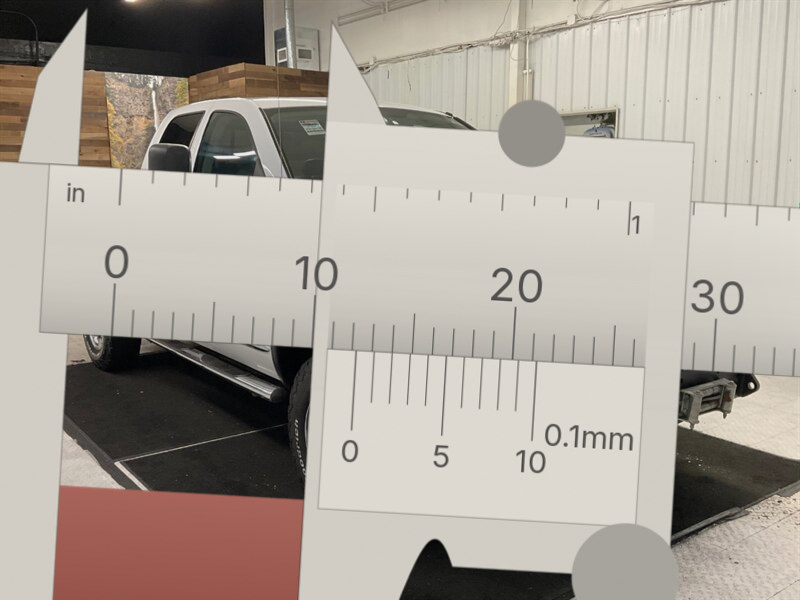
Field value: 12.2 mm
